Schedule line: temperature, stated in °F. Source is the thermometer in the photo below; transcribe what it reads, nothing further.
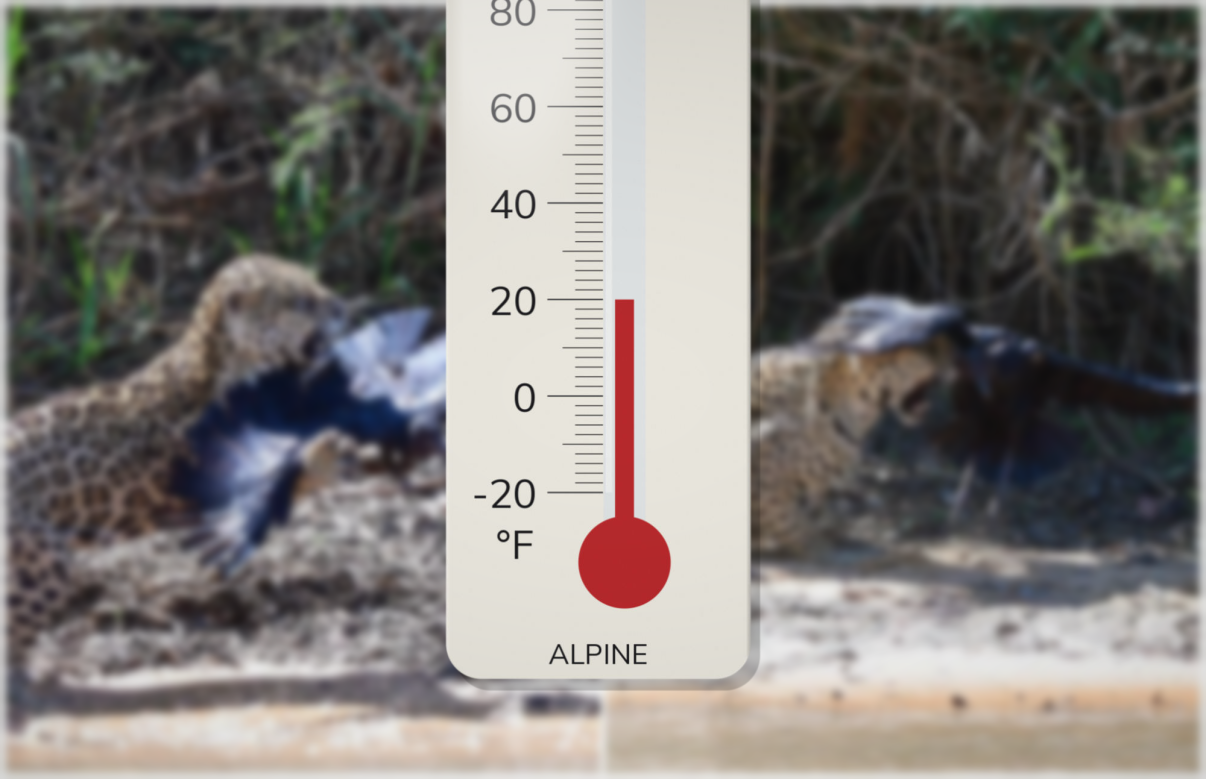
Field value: 20 °F
